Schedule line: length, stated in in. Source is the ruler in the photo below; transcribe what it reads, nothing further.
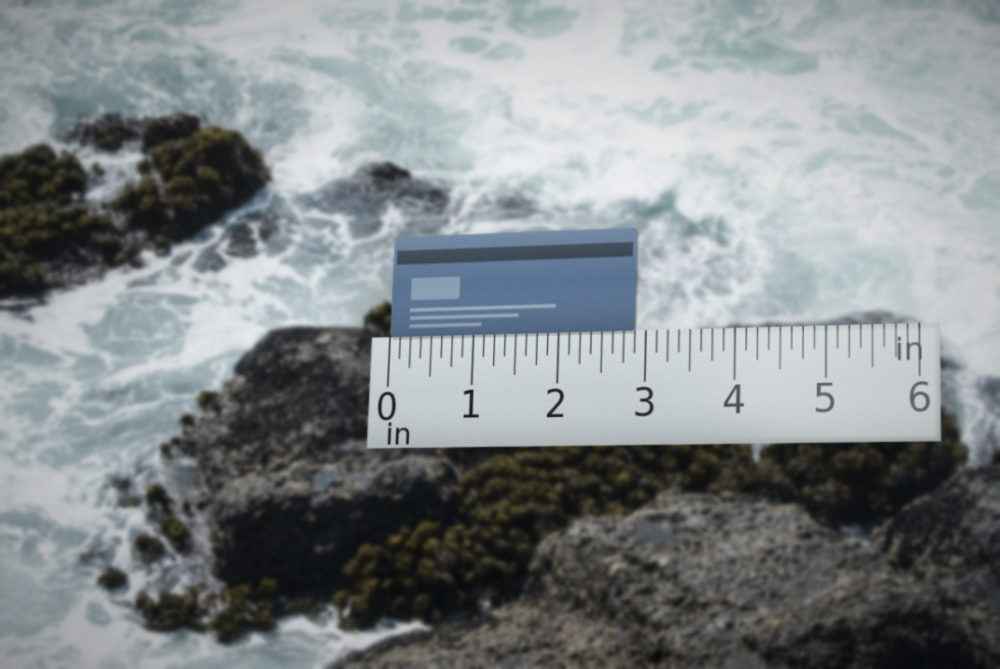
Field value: 2.875 in
